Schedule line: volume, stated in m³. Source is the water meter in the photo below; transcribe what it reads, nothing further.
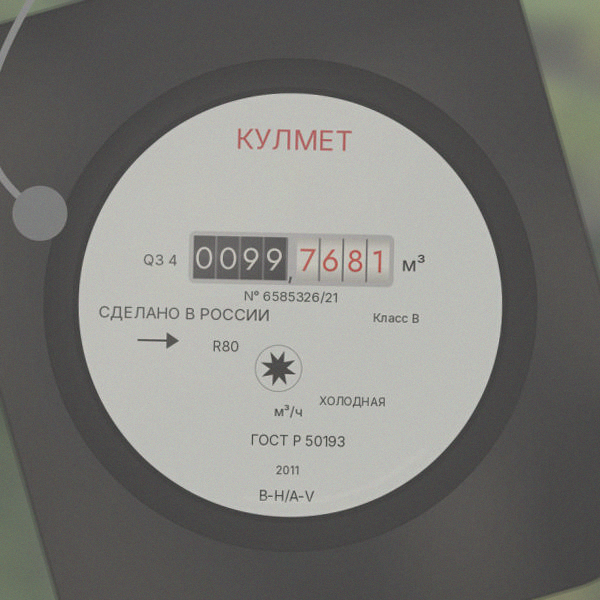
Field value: 99.7681 m³
